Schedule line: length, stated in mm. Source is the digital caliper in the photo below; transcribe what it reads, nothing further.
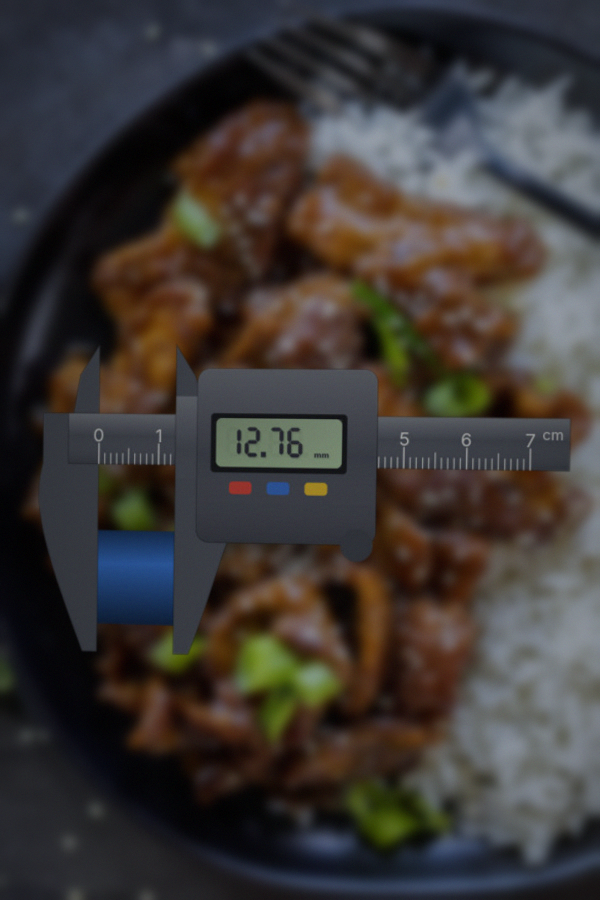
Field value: 12.76 mm
